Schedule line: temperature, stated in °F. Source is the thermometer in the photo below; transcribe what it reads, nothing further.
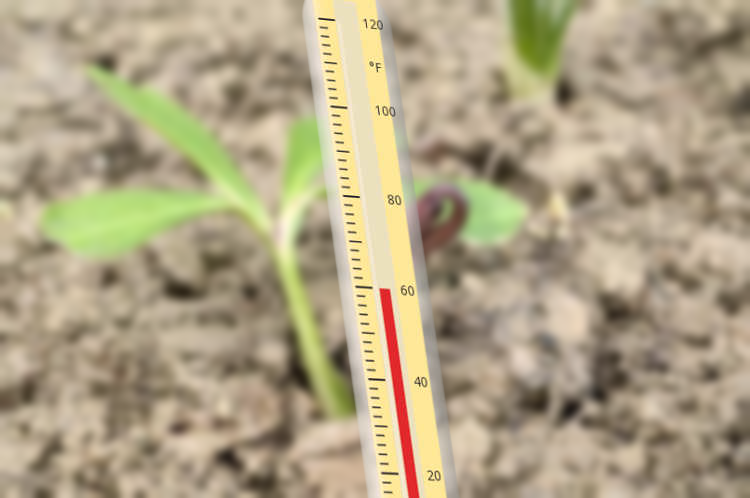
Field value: 60 °F
